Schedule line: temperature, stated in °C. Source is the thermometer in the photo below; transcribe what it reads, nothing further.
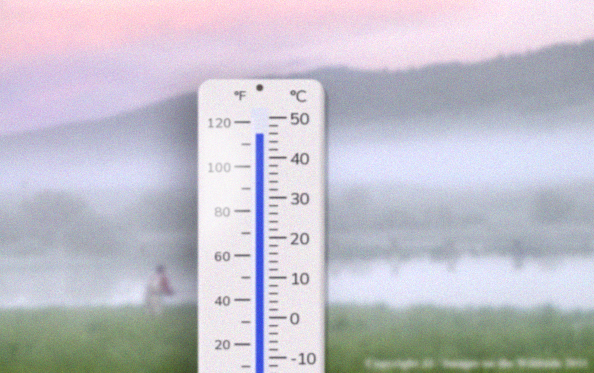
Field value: 46 °C
